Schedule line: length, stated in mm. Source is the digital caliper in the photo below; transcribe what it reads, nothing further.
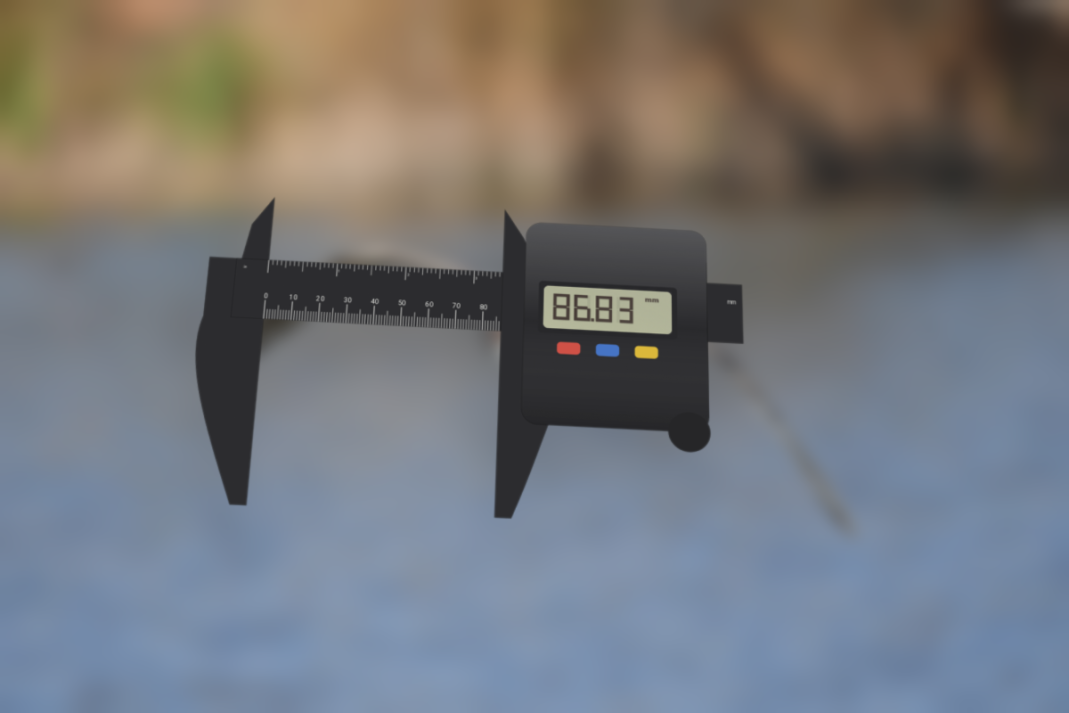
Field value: 86.83 mm
